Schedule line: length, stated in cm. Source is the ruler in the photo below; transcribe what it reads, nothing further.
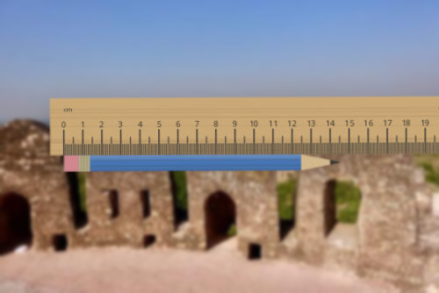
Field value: 14.5 cm
